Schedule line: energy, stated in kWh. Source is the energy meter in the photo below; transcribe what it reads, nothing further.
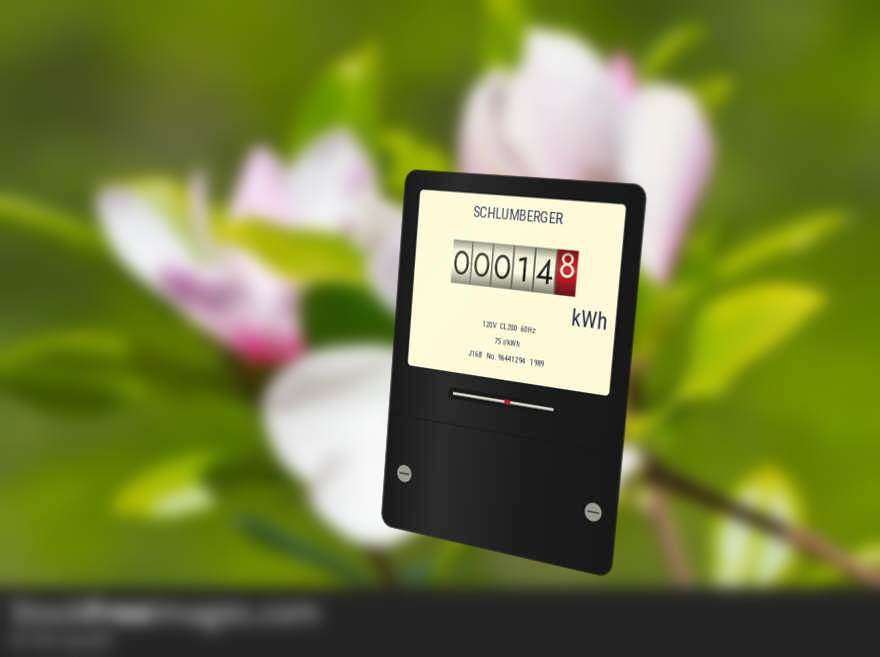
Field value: 14.8 kWh
